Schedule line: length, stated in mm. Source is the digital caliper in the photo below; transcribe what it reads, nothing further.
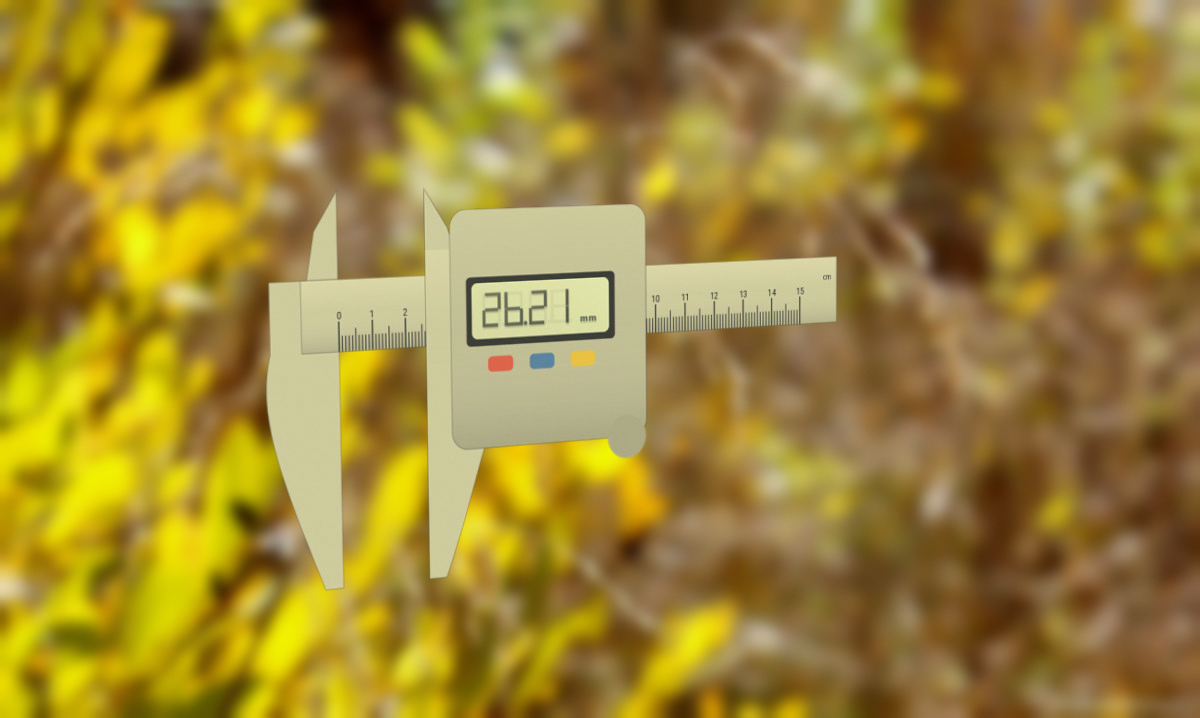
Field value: 26.21 mm
